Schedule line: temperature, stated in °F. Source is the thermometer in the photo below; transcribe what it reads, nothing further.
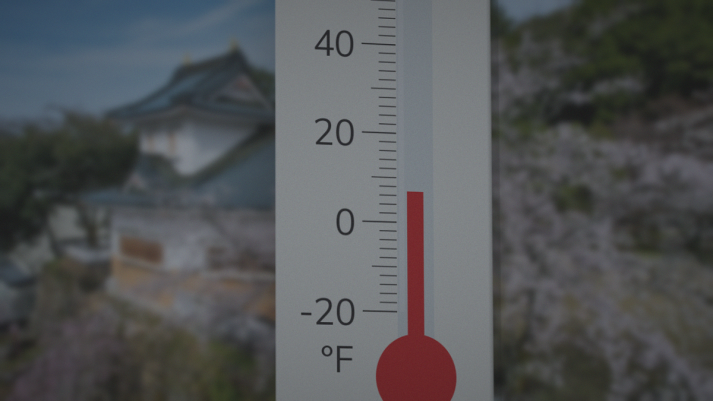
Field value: 7 °F
